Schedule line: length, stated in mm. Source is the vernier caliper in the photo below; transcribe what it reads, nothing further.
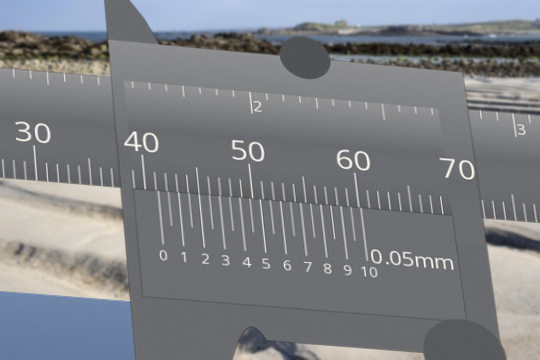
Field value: 41.2 mm
